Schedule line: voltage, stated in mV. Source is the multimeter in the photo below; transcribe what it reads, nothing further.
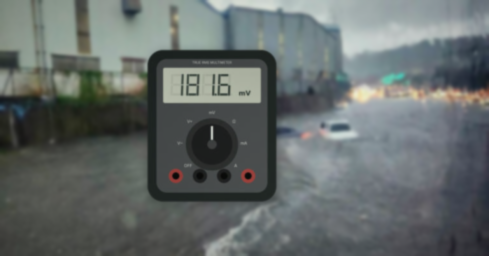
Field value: 181.6 mV
